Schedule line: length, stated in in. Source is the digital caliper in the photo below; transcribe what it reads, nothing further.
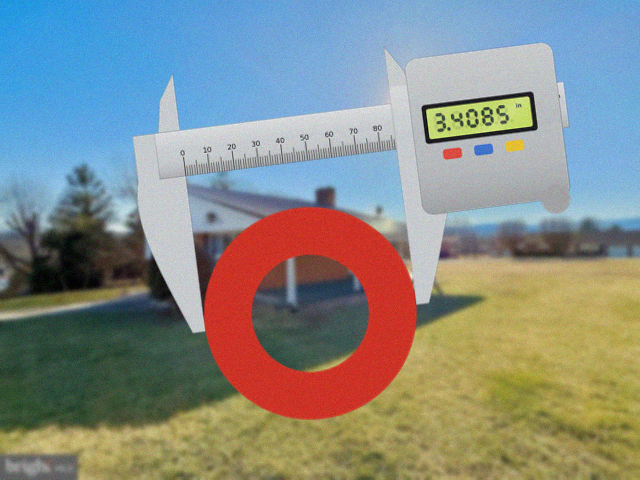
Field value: 3.4085 in
